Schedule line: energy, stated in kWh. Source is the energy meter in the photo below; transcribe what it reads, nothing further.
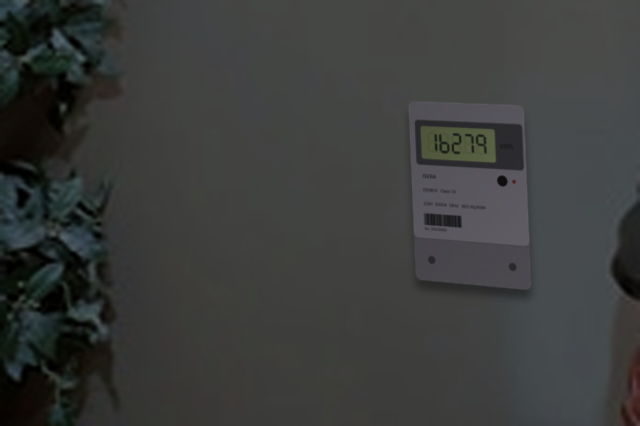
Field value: 16279 kWh
